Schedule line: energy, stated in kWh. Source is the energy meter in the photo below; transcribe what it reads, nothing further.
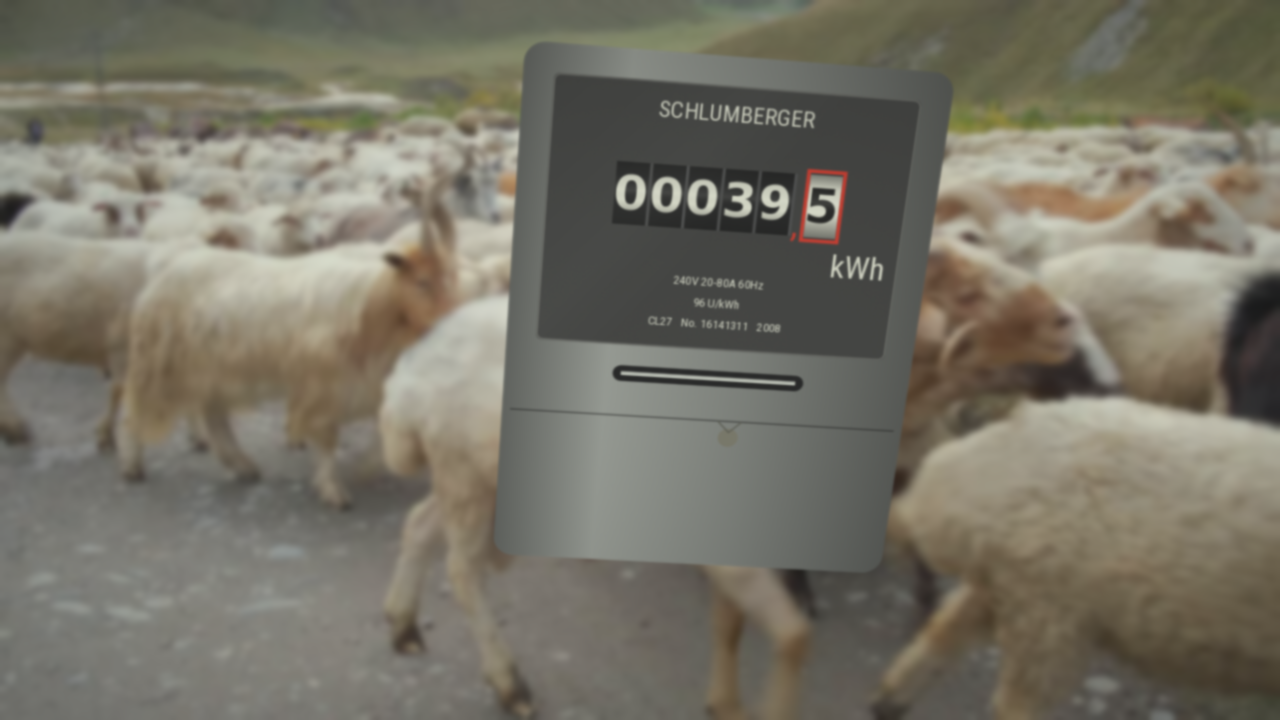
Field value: 39.5 kWh
